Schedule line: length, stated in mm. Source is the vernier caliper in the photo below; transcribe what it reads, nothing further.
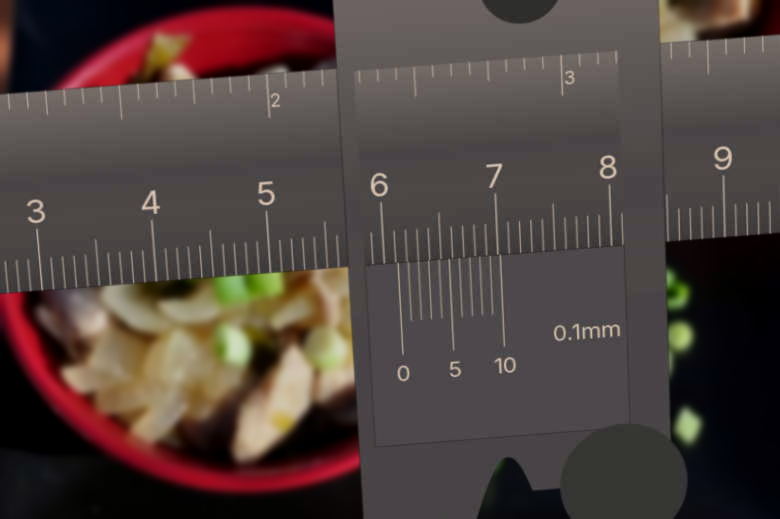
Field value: 61.2 mm
